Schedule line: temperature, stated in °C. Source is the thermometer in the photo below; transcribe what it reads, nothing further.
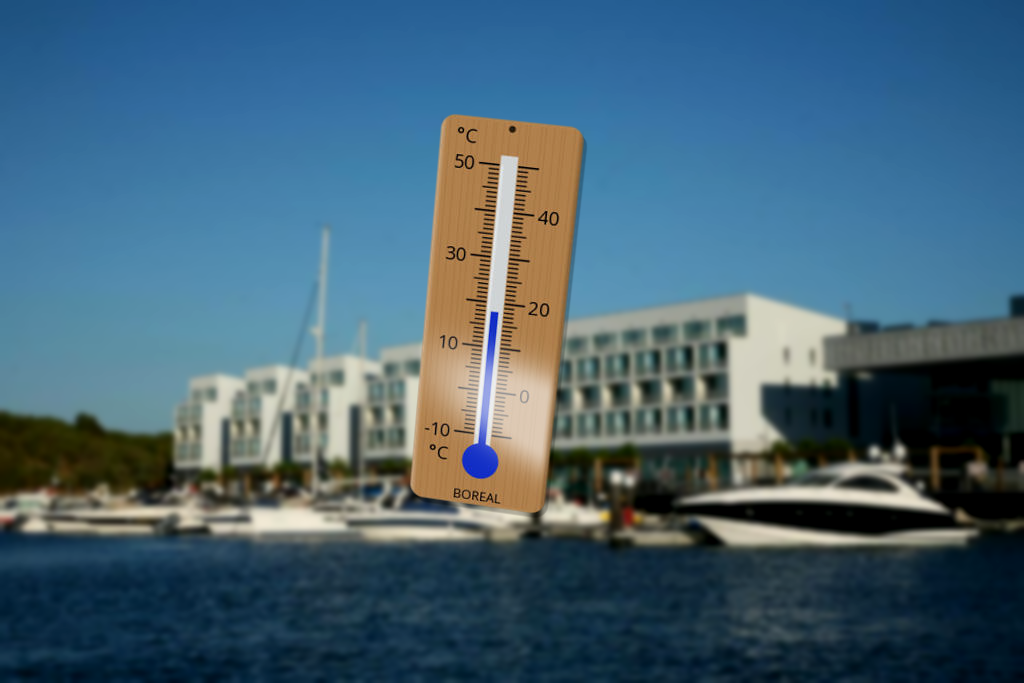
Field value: 18 °C
